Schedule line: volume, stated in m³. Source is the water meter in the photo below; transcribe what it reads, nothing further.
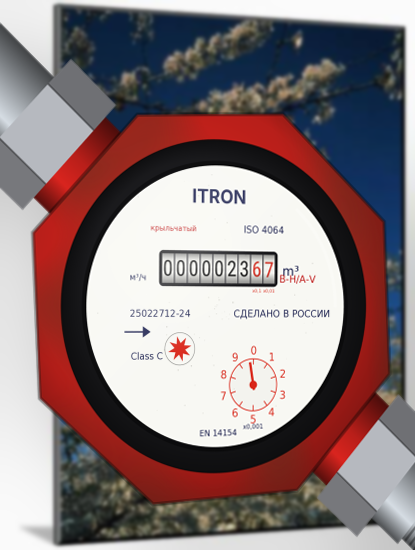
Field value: 23.669 m³
